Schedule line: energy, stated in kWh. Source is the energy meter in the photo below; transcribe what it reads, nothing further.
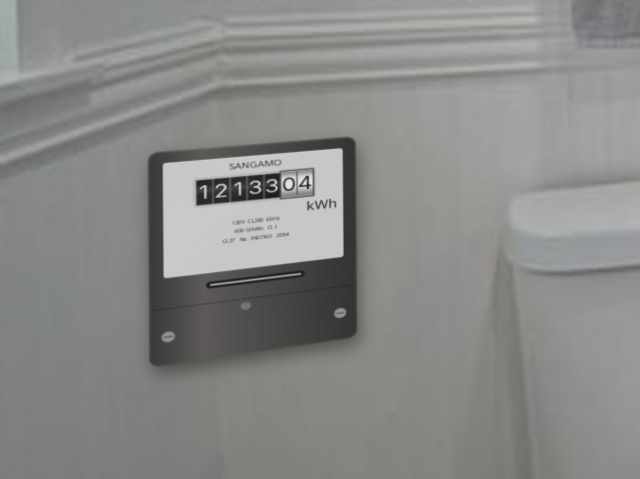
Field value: 12133.04 kWh
